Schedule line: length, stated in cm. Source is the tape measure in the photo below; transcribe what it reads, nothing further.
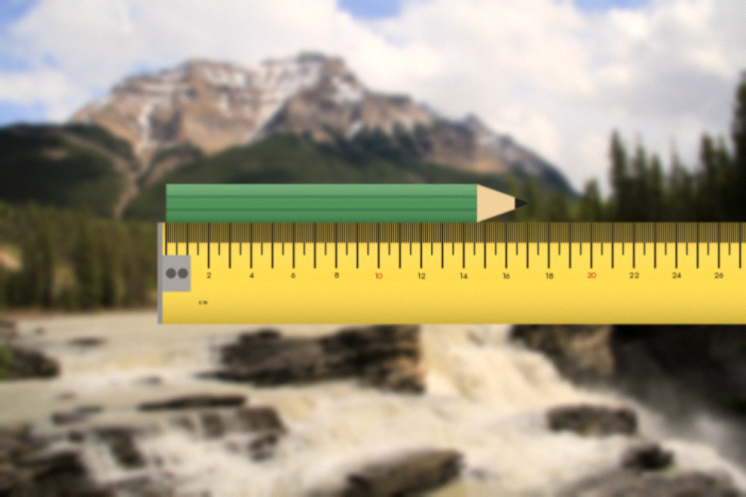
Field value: 17 cm
